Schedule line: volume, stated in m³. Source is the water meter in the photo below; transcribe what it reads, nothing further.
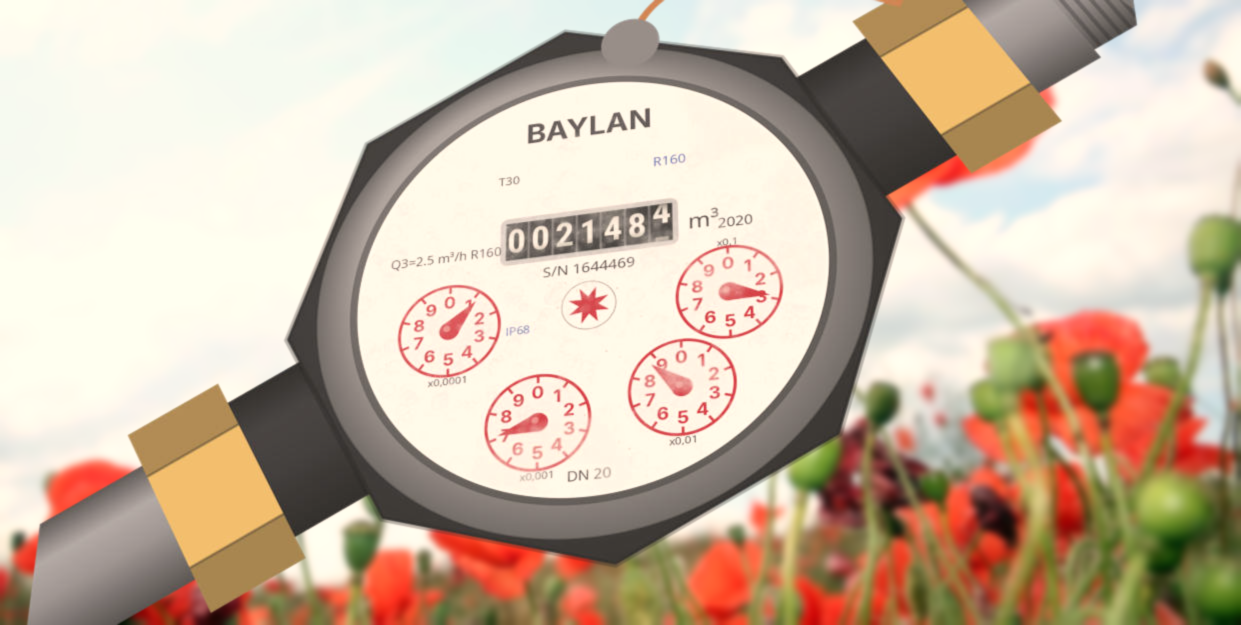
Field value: 21484.2871 m³
